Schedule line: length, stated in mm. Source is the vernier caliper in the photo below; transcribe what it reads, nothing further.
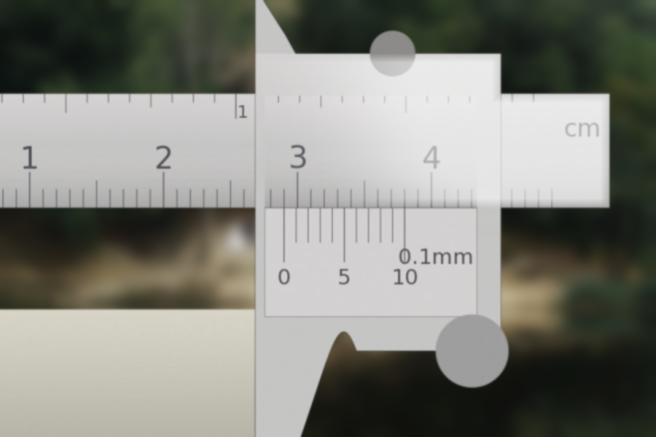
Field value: 29.0 mm
